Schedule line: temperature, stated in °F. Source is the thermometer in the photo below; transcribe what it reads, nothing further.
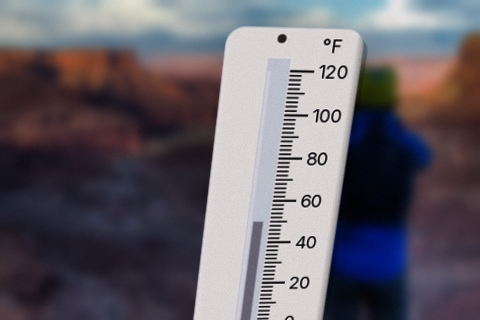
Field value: 50 °F
